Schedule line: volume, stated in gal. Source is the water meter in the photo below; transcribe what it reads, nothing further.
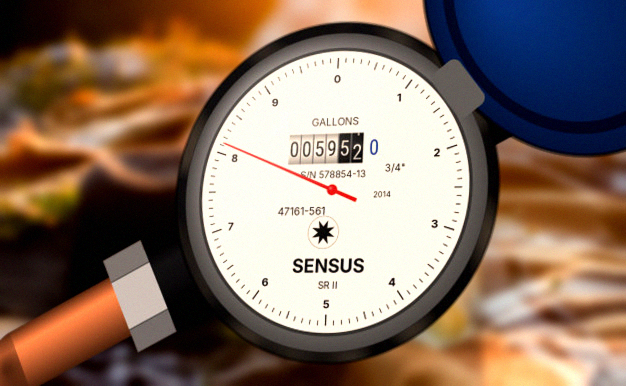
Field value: 59518.1 gal
